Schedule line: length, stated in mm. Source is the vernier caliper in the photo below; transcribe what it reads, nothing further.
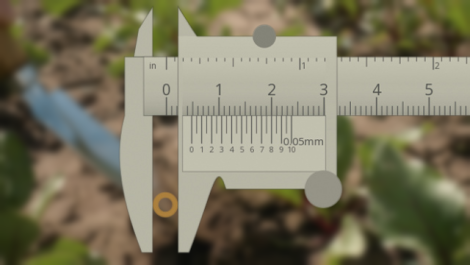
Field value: 4.8 mm
